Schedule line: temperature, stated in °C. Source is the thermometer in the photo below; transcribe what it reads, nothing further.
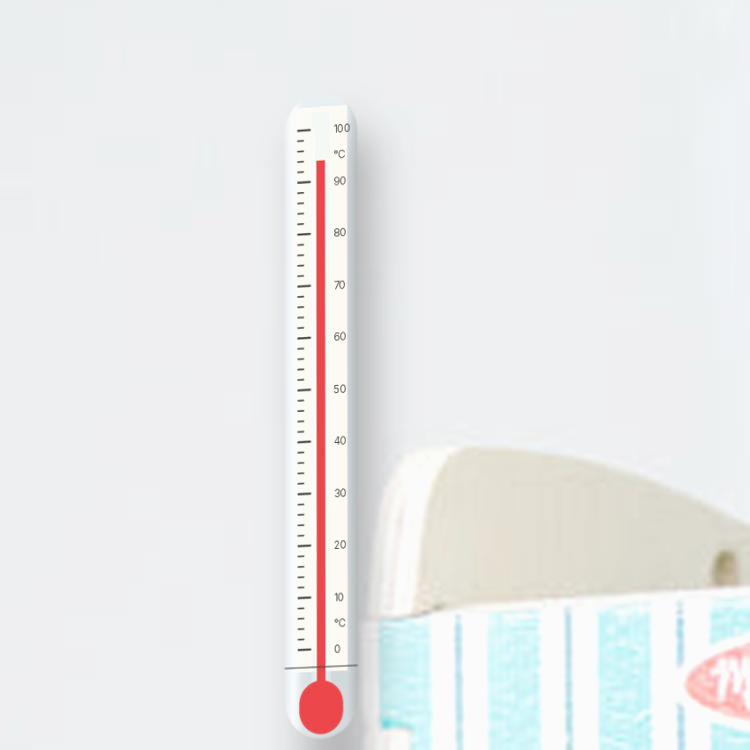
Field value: 94 °C
